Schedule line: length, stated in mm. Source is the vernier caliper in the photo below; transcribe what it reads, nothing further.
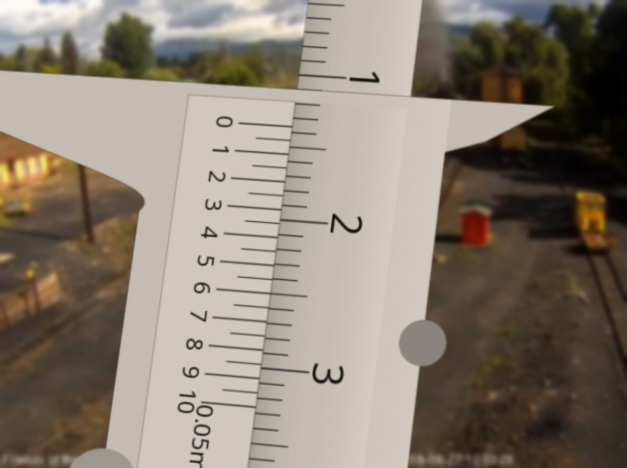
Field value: 13.6 mm
